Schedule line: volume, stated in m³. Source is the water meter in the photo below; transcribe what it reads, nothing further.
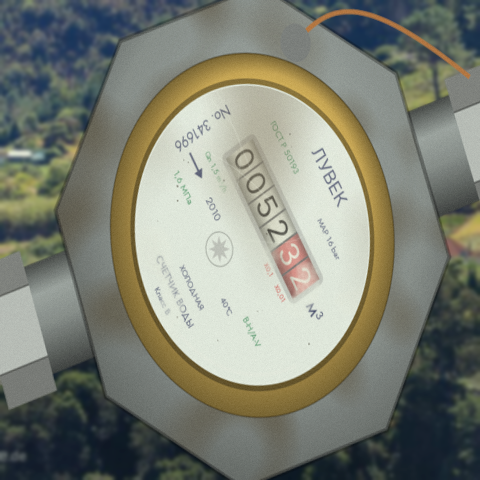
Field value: 52.32 m³
